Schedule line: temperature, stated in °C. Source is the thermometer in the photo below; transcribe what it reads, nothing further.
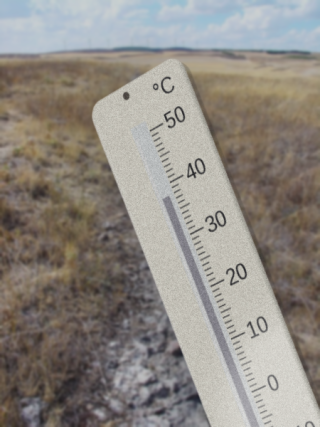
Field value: 38 °C
